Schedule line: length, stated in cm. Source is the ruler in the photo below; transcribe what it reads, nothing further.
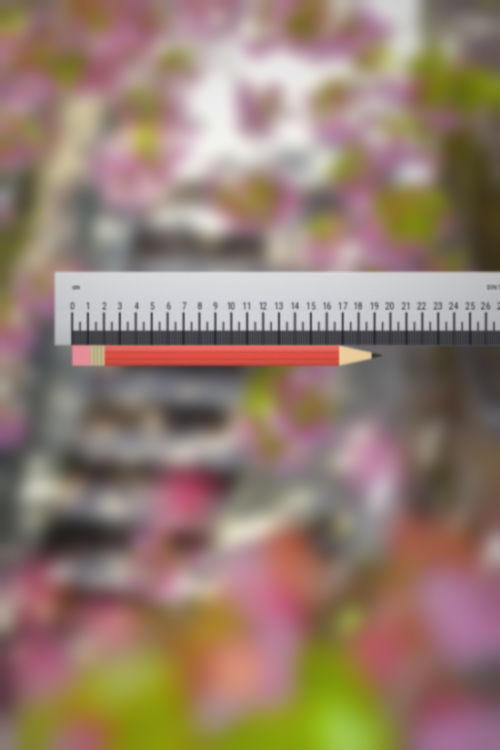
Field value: 19.5 cm
